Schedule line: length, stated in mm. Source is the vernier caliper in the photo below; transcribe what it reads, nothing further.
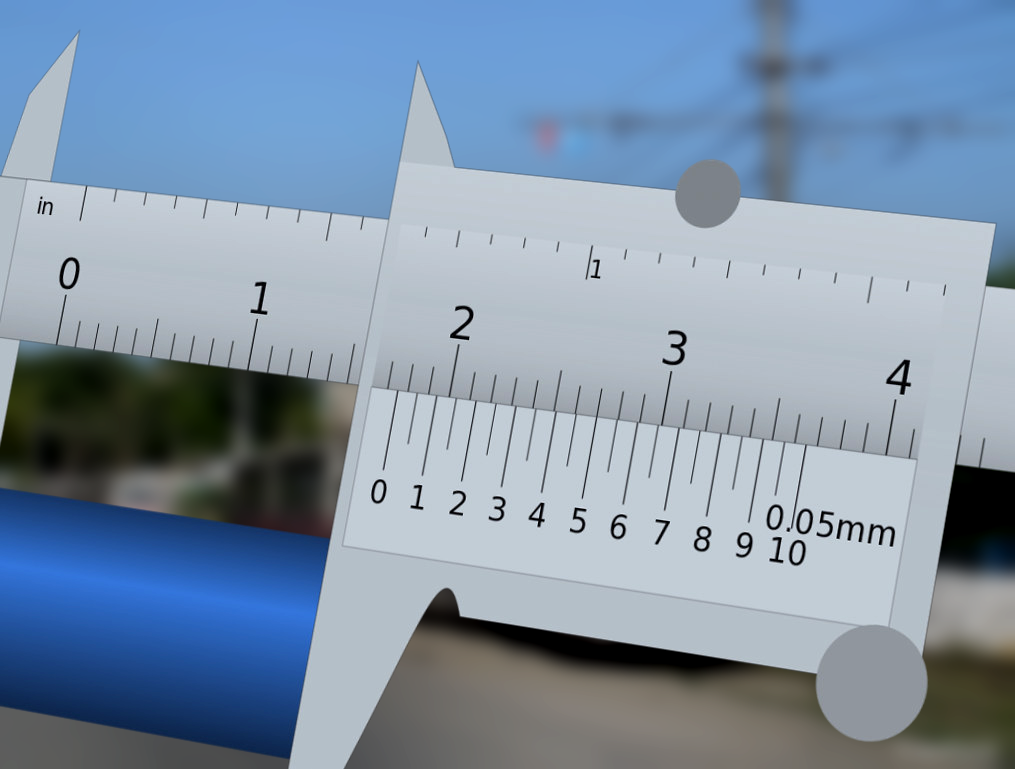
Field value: 17.5 mm
